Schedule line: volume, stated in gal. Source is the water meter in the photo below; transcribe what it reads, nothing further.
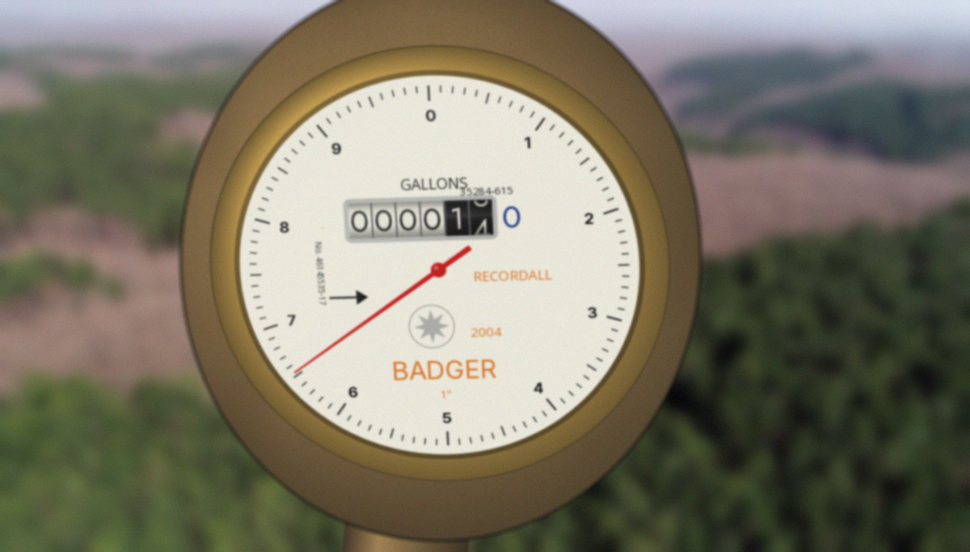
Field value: 136.5 gal
